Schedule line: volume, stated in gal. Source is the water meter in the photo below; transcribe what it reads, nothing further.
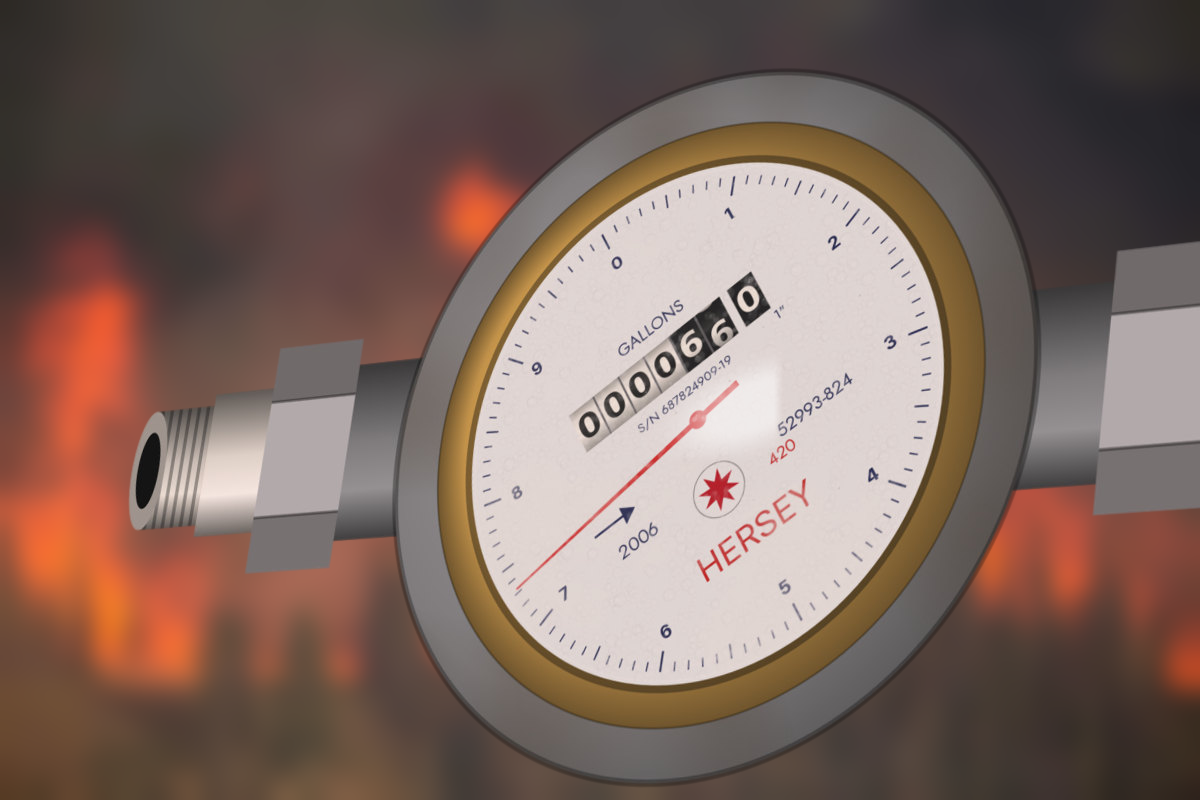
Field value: 657.3 gal
